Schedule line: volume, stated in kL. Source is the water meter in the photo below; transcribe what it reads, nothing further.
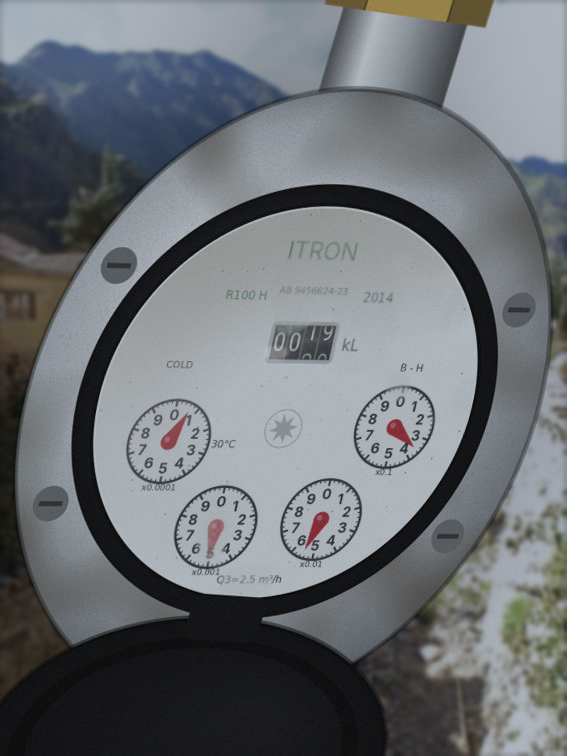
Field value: 19.3550 kL
